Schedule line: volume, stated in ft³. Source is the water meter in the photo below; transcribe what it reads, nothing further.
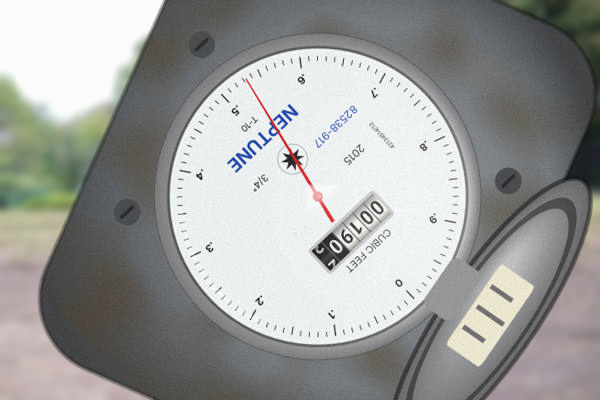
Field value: 1902.53 ft³
